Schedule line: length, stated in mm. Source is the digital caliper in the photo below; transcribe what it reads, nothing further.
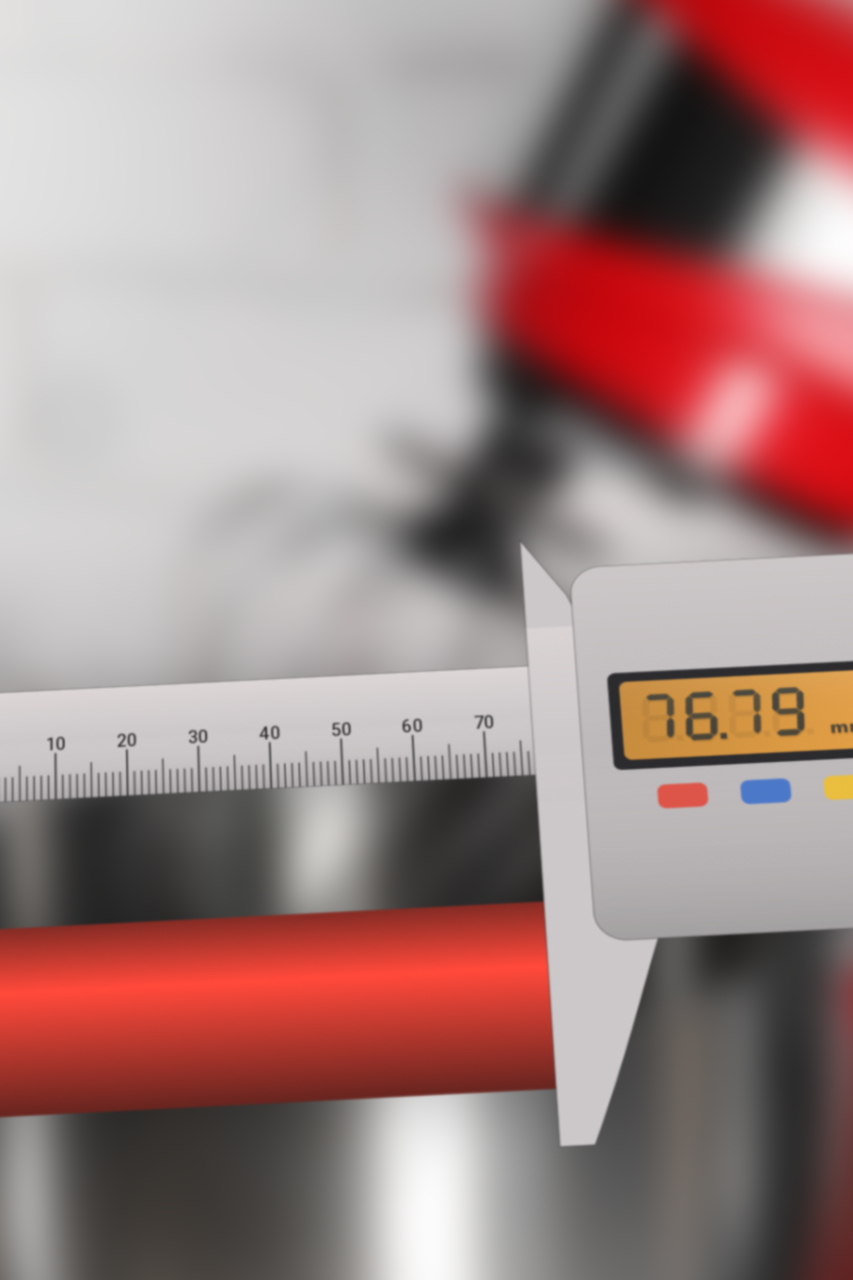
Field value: 76.79 mm
